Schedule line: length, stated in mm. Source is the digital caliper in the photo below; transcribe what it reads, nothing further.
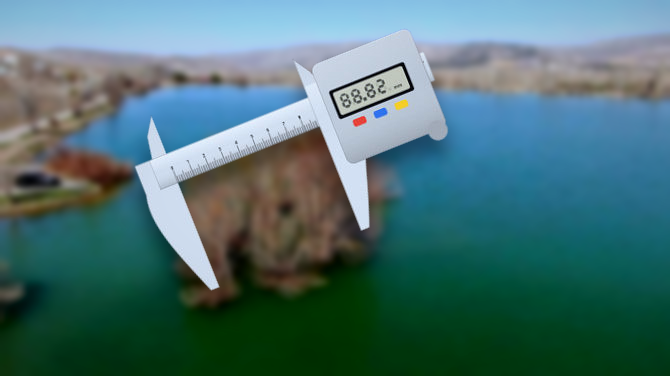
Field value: 88.82 mm
